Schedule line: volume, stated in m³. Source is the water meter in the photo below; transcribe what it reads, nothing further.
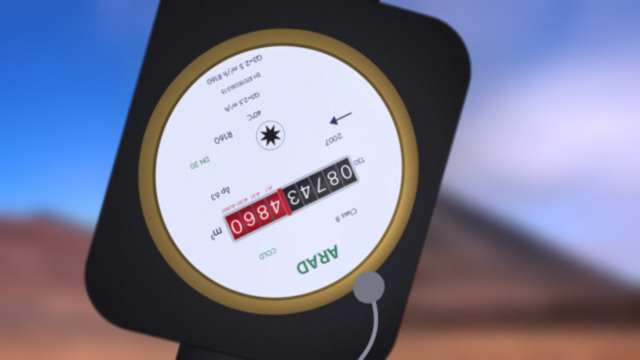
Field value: 8743.4860 m³
